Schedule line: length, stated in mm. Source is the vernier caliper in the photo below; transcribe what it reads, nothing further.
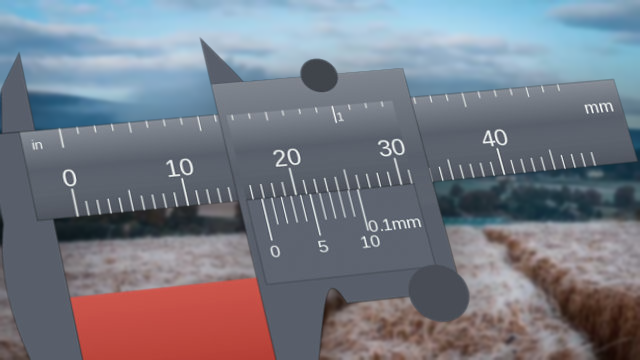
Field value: 16.8 mm
